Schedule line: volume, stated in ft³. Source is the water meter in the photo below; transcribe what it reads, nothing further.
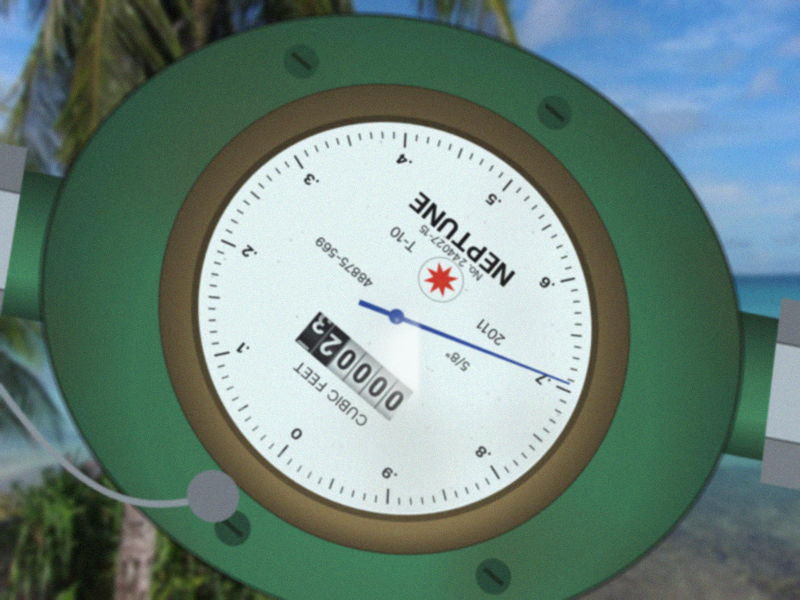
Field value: 22.69 ft³
